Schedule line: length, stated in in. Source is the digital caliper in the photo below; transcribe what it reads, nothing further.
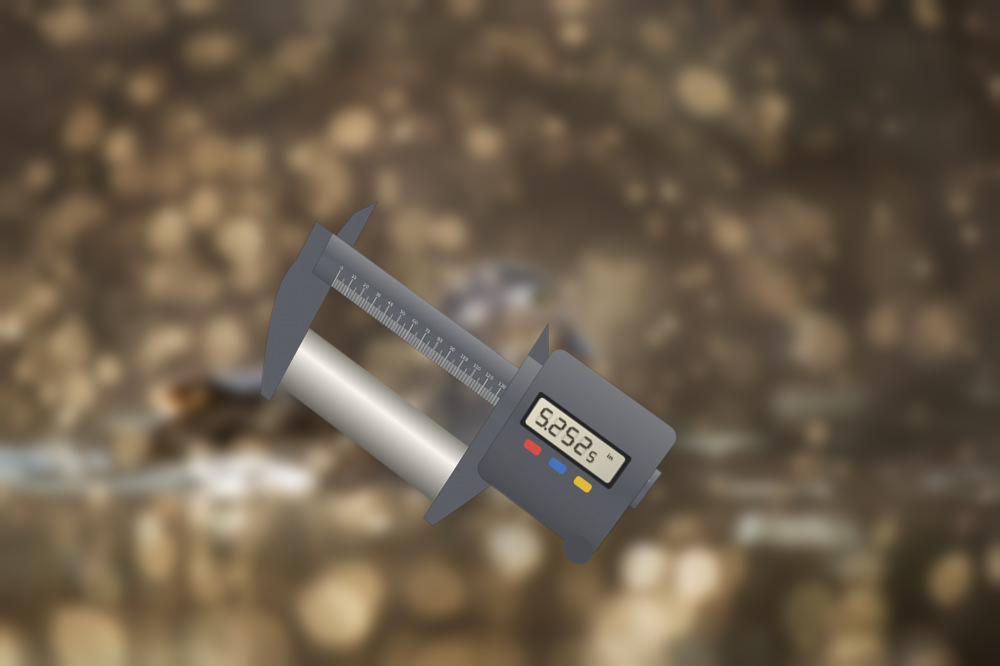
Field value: 5.2525 in
